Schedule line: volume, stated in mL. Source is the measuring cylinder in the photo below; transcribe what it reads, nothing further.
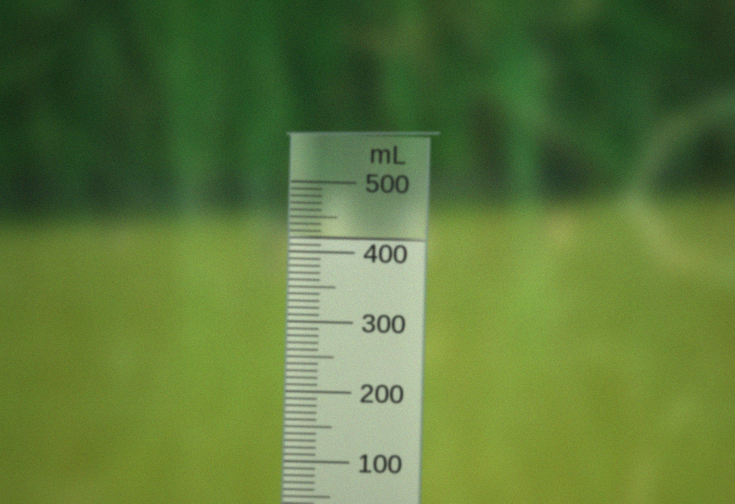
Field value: 420 mL
